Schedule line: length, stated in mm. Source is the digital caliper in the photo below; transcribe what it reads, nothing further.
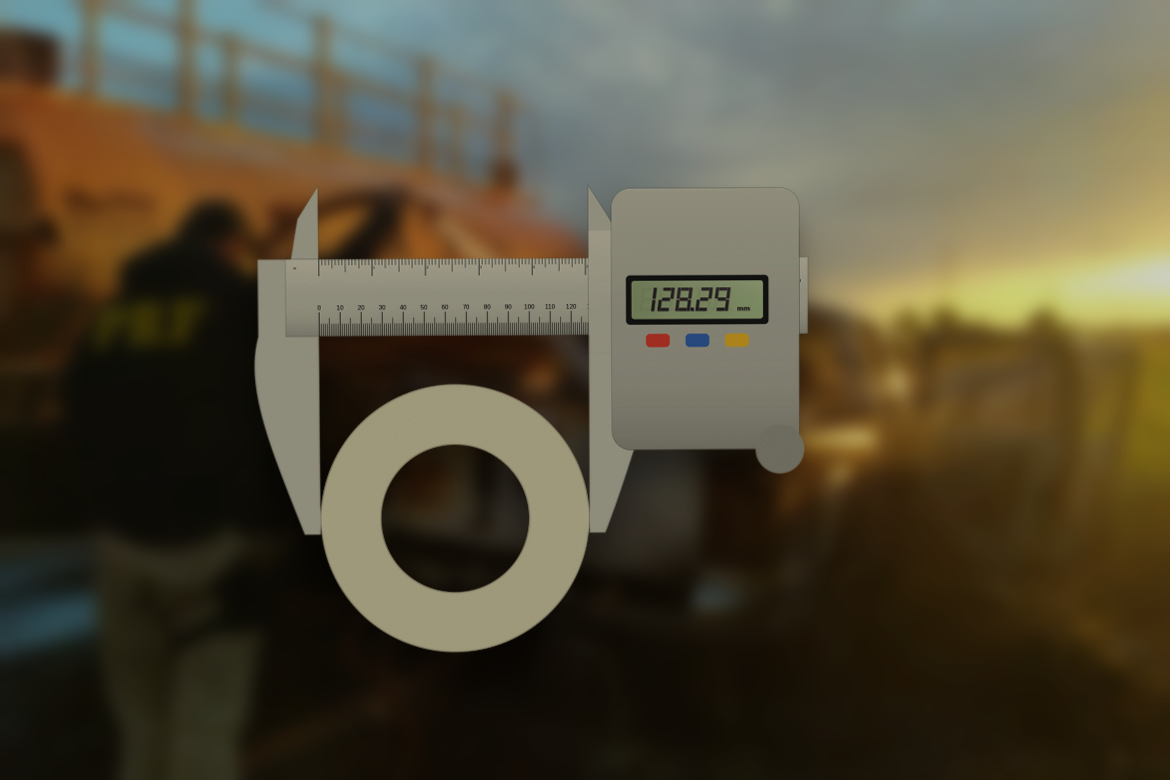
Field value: 128.29 mm
